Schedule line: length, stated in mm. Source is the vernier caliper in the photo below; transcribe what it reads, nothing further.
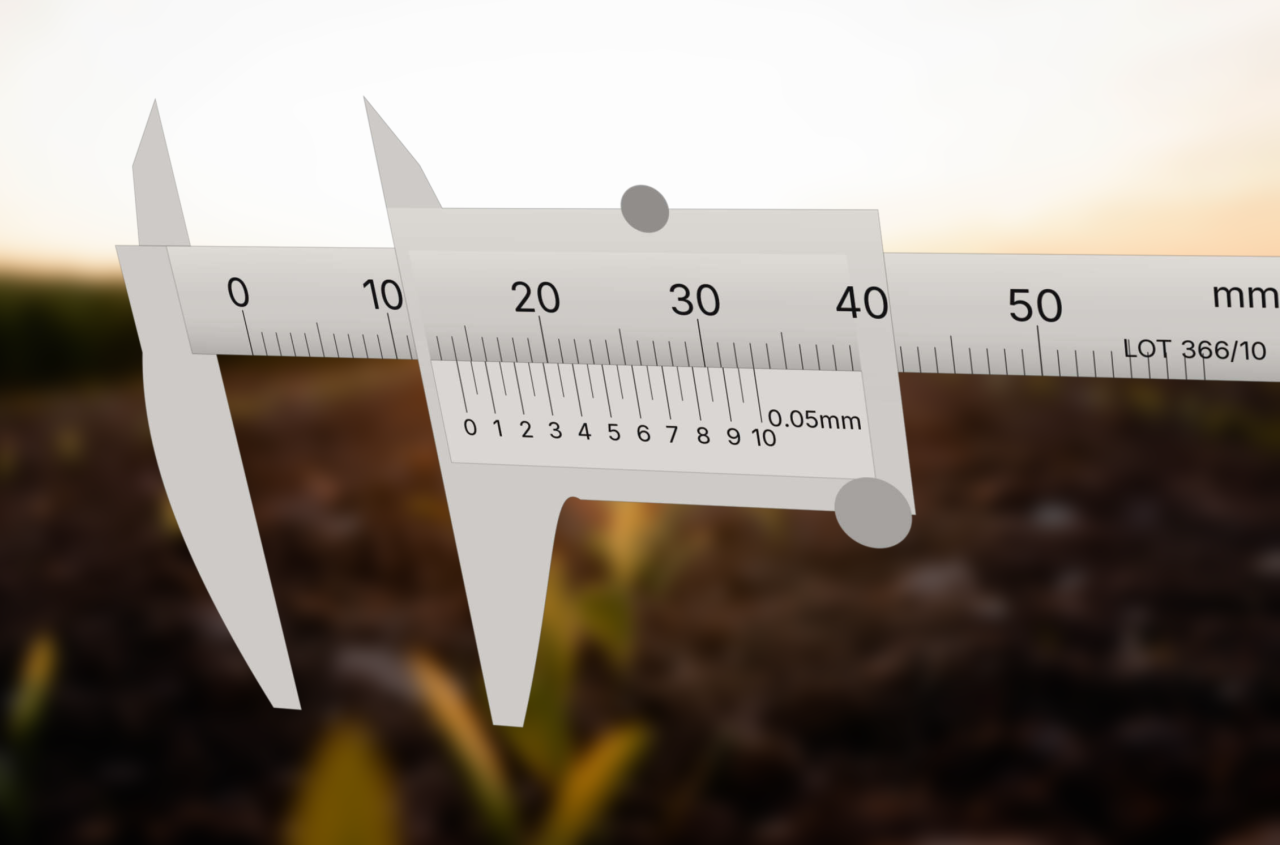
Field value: 14.0 mm
